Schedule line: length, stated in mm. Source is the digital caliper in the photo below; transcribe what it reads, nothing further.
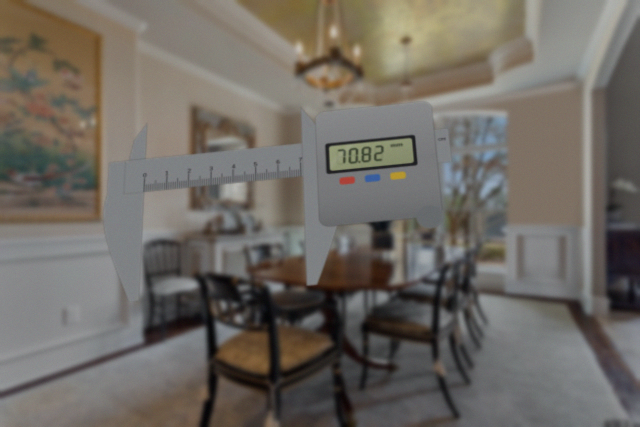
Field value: 70.82 mm
